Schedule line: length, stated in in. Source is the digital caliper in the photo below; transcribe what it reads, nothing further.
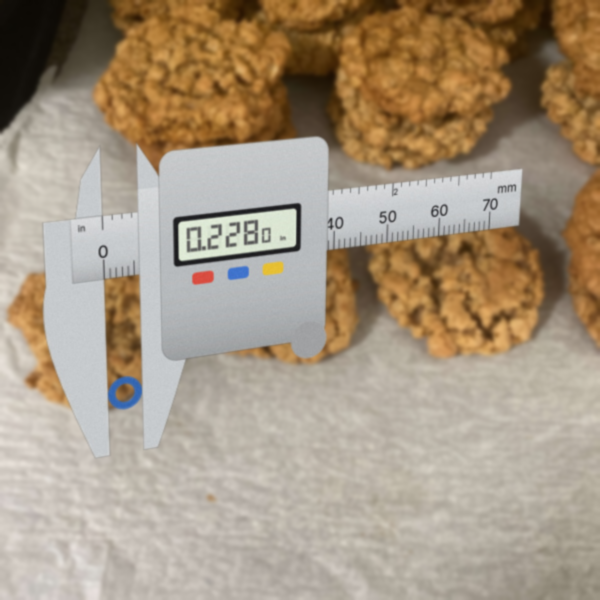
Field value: 0.2280 in
